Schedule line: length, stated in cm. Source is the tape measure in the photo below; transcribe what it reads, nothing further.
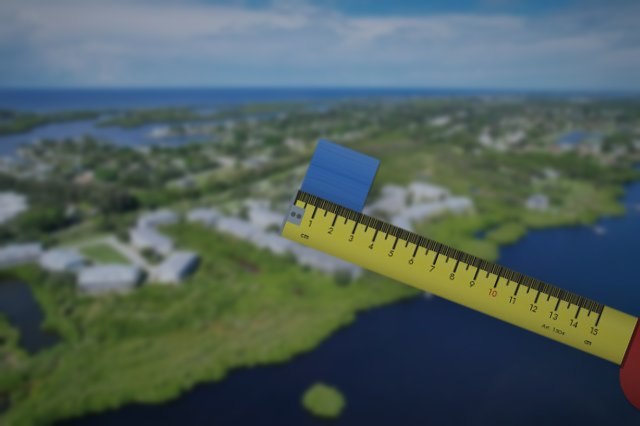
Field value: 3 cm
